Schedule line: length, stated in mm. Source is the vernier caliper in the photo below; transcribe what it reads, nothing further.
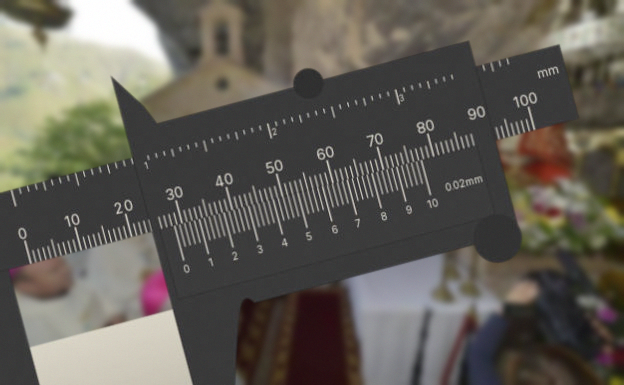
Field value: 28.5 mm
